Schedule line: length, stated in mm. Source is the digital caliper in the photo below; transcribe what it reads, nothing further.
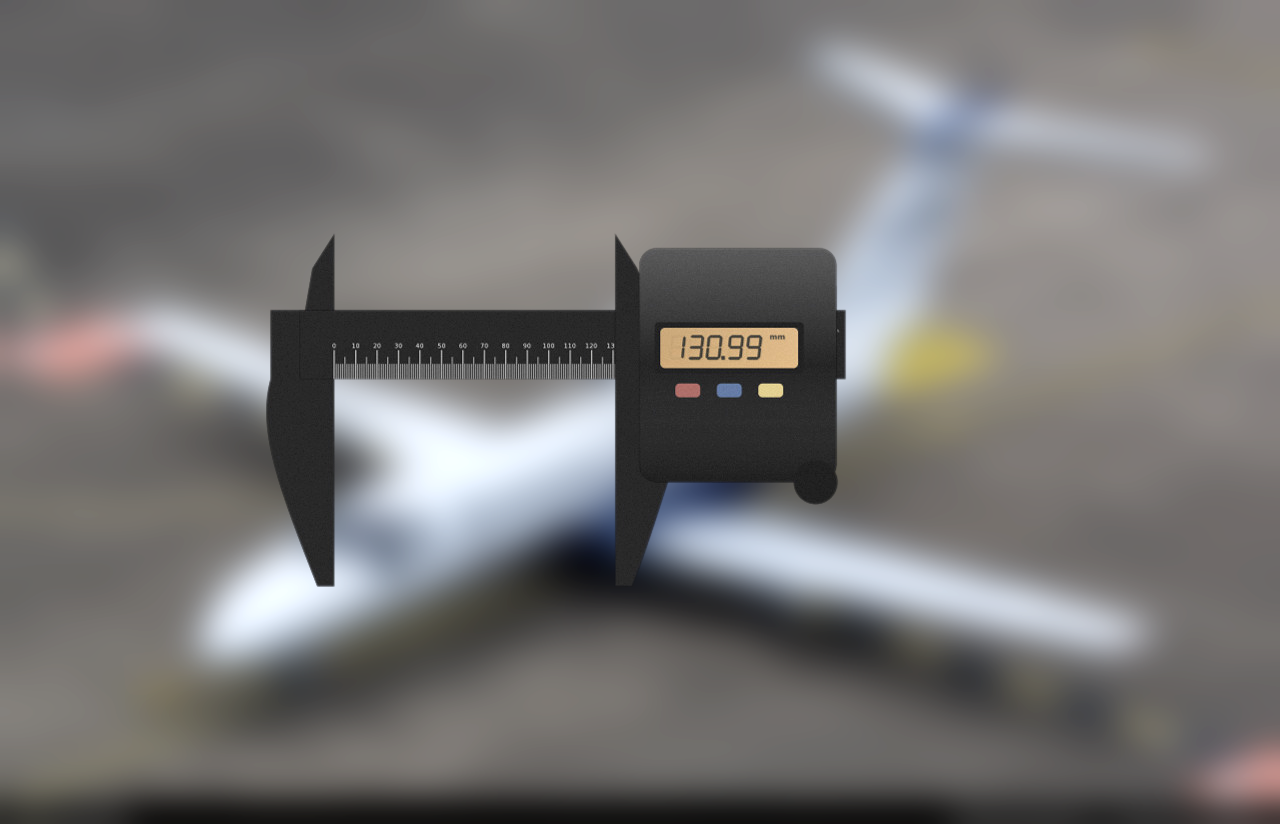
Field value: 130.99 mm
